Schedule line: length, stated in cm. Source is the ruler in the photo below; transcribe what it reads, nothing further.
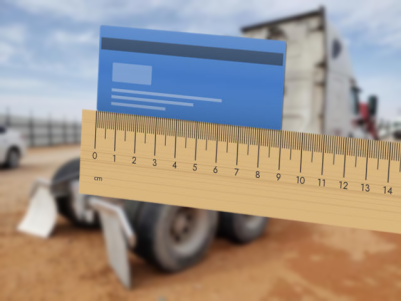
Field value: 9 cm
